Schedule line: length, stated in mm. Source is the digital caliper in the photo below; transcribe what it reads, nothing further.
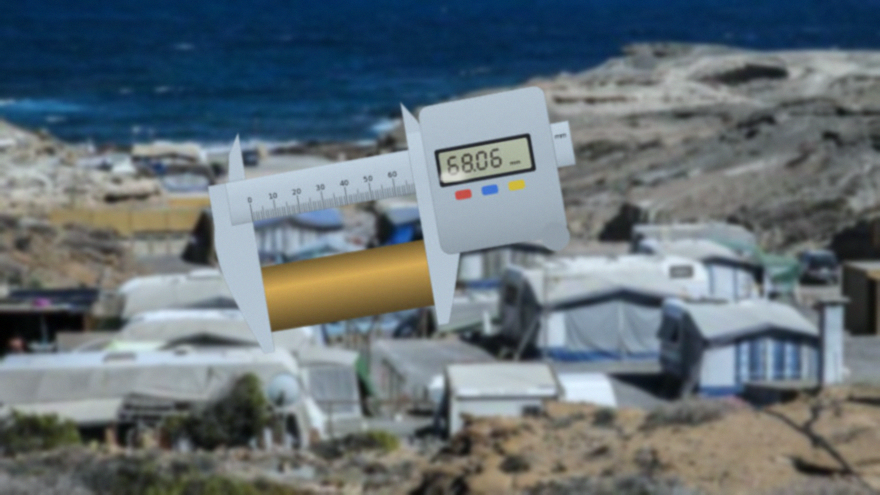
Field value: 68.06 mm
